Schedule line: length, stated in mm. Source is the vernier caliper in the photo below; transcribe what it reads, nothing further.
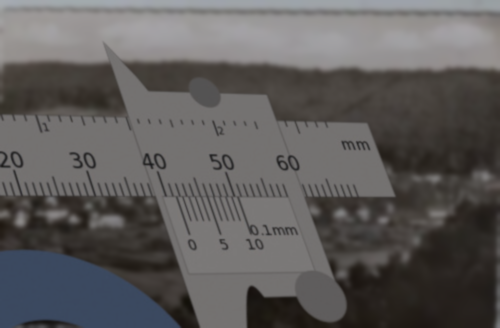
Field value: 41.5 mm
